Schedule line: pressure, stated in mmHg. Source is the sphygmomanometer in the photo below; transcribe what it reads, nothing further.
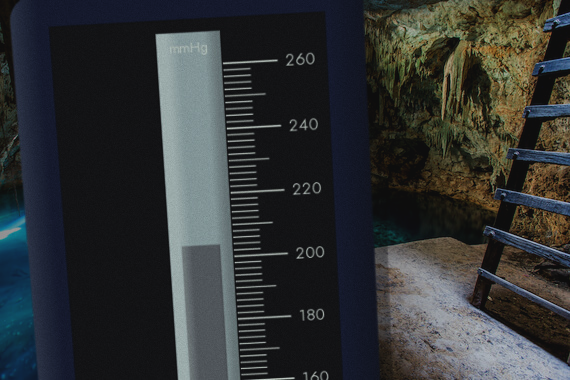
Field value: 204 mmHg
